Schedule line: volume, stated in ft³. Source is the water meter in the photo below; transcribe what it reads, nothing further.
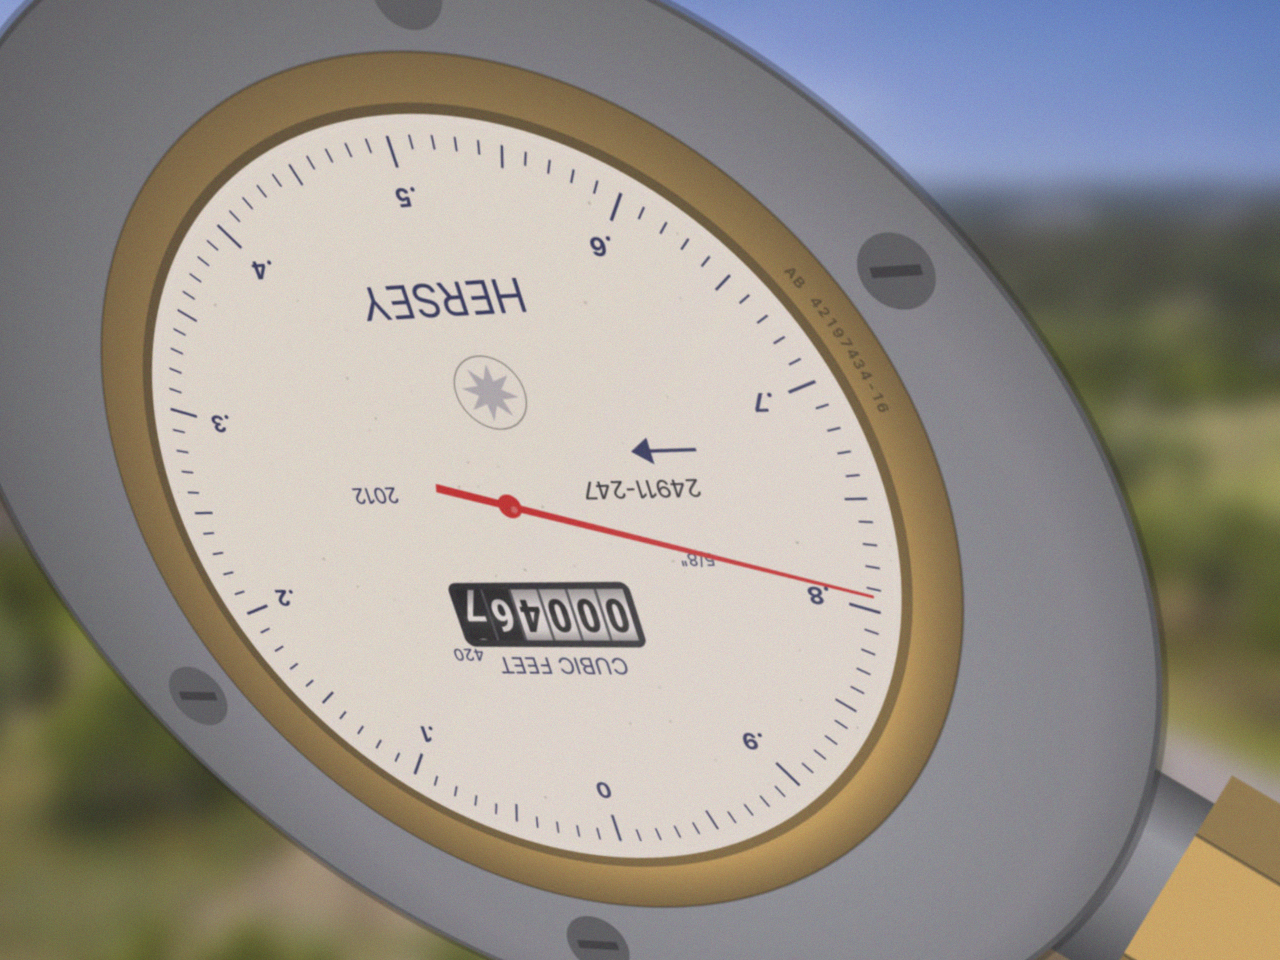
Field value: 466.79 ft³
